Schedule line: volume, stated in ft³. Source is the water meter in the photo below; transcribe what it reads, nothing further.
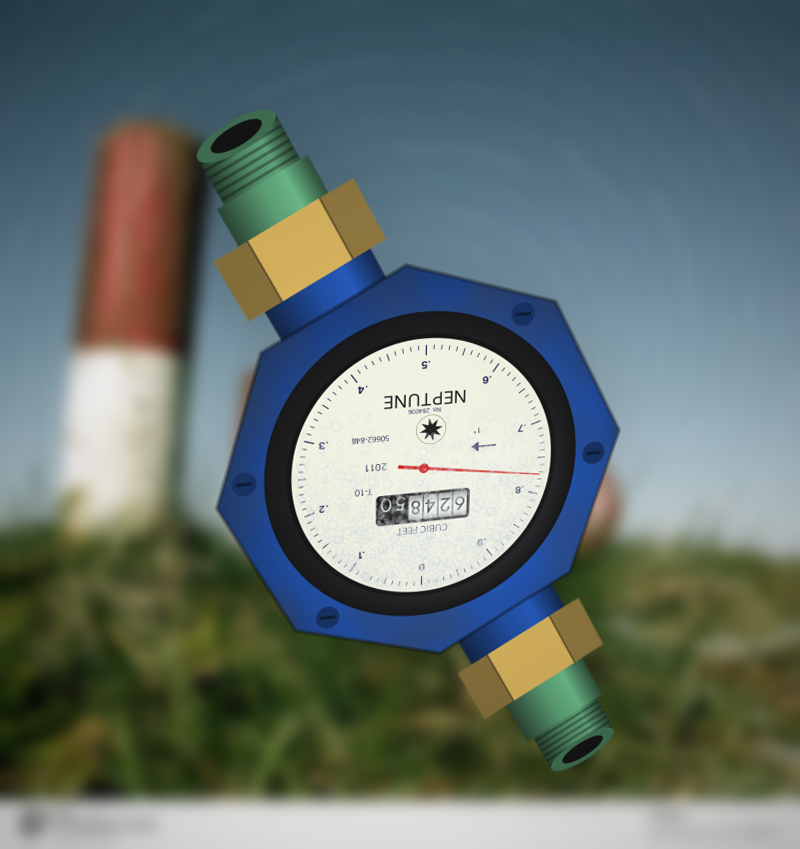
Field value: 624849.77 ft³
